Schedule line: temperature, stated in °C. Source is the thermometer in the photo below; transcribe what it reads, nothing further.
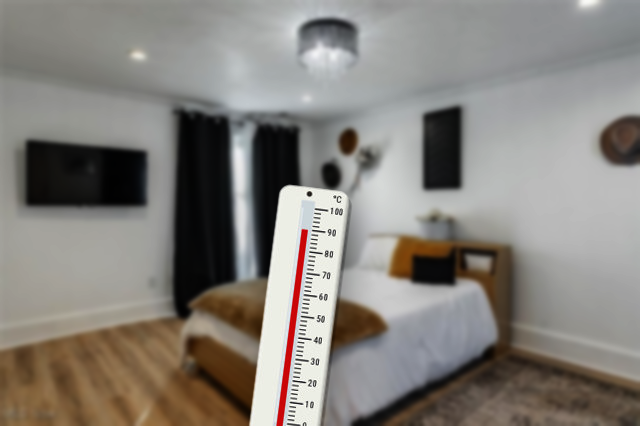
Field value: 90 °C
